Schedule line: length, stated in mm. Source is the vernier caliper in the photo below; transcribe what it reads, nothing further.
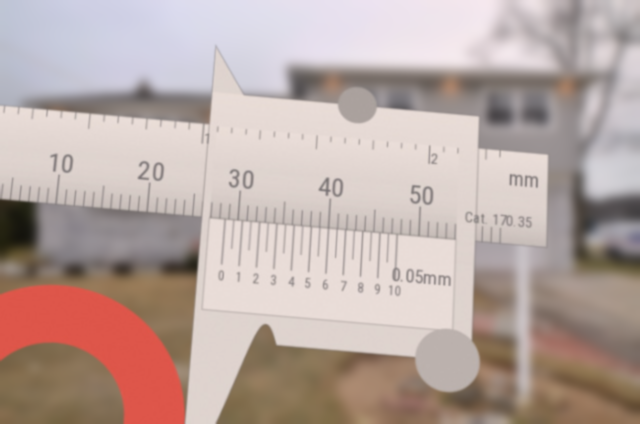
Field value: 28.6 mm
